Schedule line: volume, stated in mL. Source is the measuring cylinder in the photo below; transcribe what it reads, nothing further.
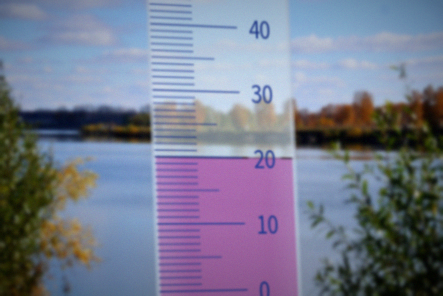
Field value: 20 mL
